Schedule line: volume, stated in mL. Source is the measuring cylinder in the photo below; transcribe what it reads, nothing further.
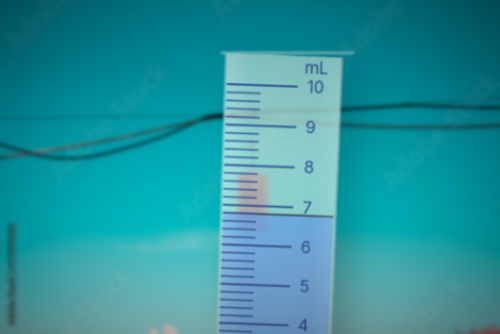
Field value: 6.8 mL
